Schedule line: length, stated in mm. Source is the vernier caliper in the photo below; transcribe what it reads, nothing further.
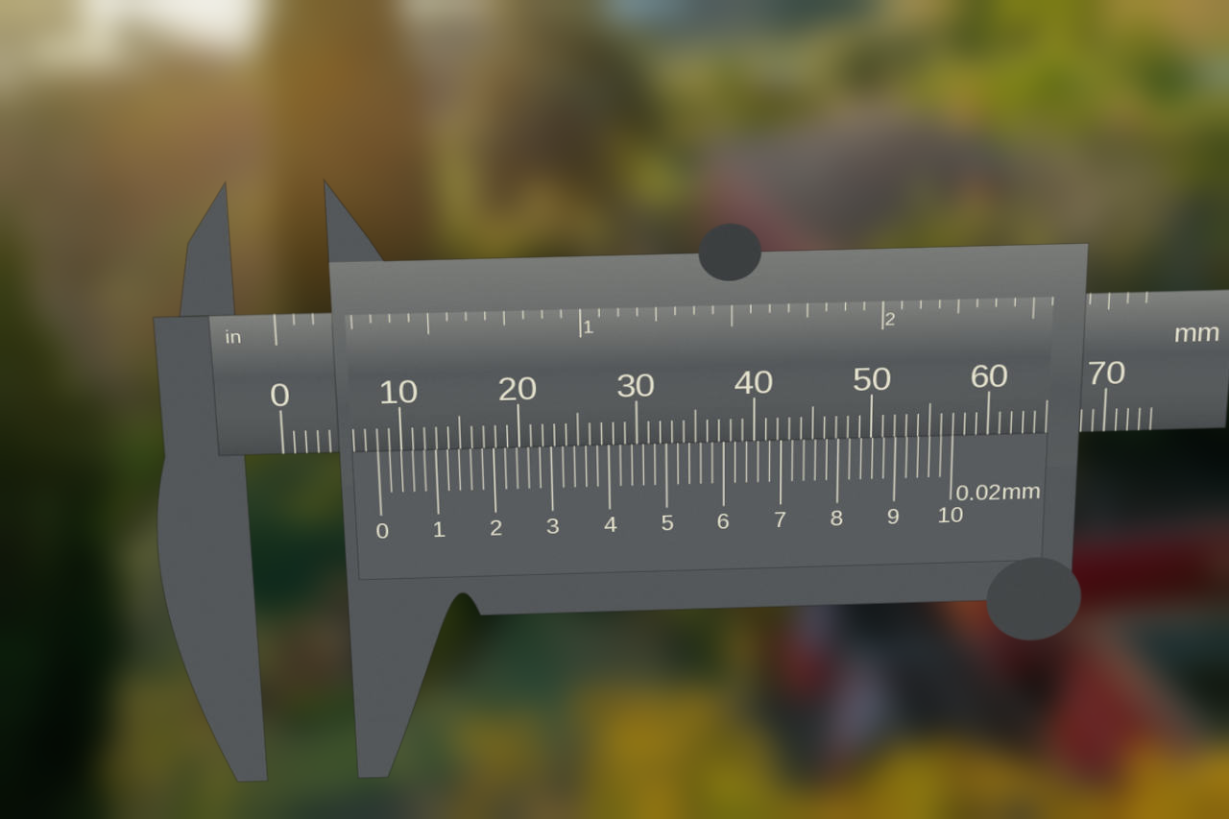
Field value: 8.0 mm
